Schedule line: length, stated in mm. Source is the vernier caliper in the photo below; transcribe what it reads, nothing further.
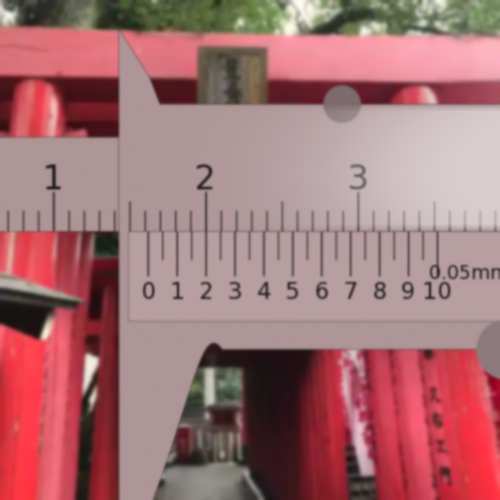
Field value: 16.2 mm
